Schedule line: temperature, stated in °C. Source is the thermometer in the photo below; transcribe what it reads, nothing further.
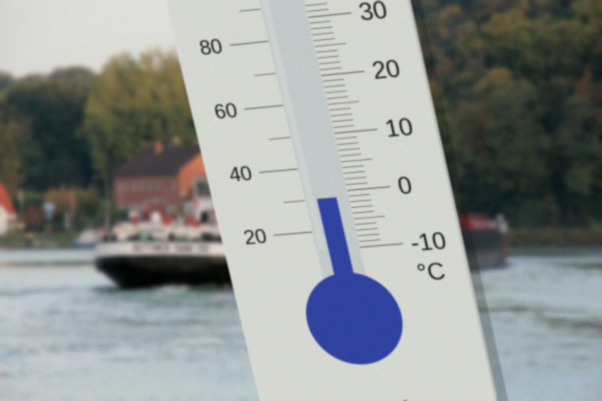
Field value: -1 °C
